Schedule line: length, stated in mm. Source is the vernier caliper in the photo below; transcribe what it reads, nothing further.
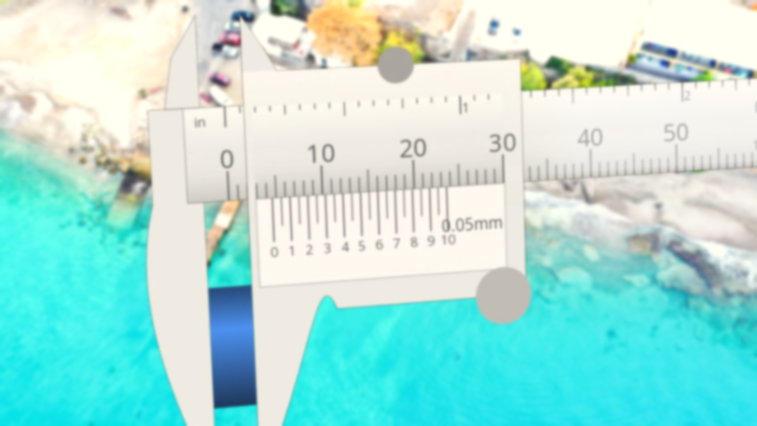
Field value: 4.6 mm
